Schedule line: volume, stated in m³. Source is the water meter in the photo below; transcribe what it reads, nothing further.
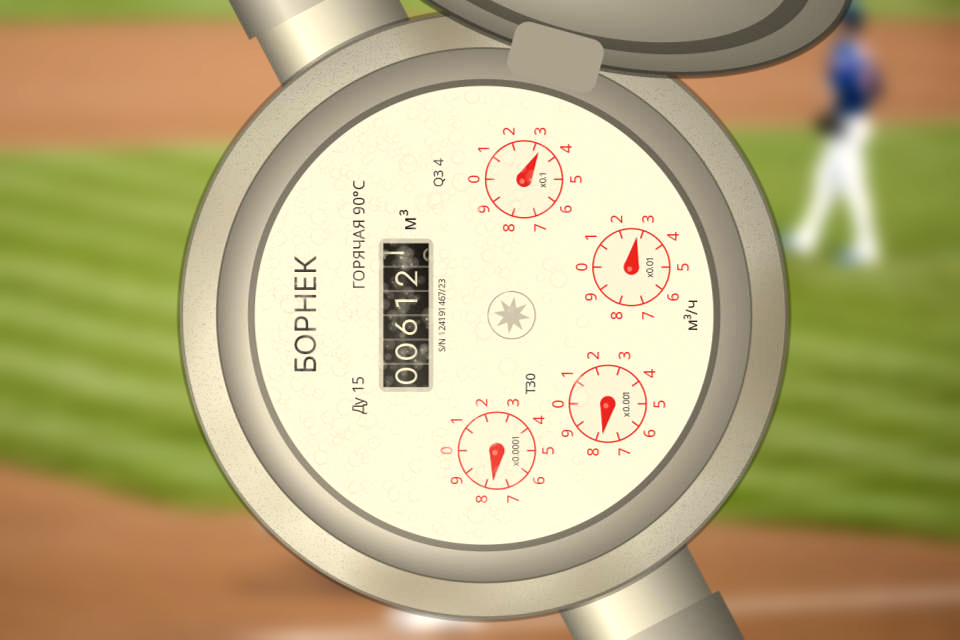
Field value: 6121.3277 m³
